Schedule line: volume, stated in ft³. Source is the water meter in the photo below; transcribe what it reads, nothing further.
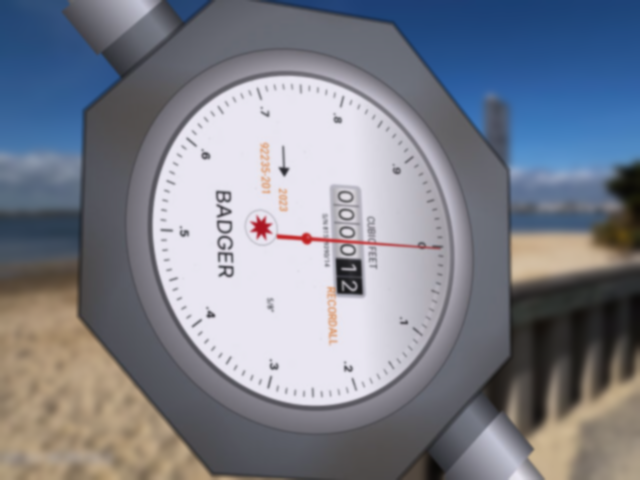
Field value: 12.00 ft³
